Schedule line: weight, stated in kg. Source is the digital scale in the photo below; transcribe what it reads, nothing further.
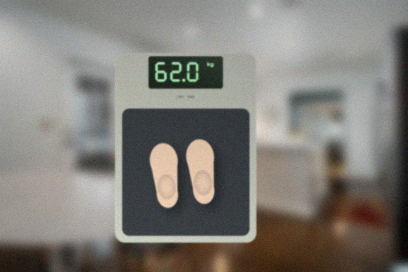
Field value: 62.0 kg
